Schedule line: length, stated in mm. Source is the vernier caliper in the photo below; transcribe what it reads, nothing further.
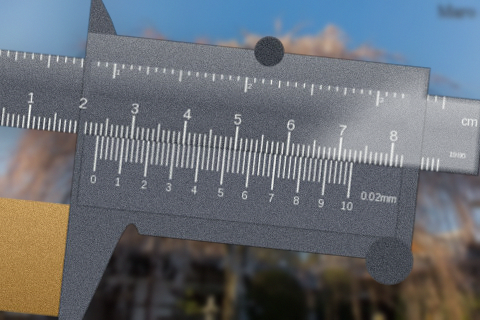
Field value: 23.5 mm
